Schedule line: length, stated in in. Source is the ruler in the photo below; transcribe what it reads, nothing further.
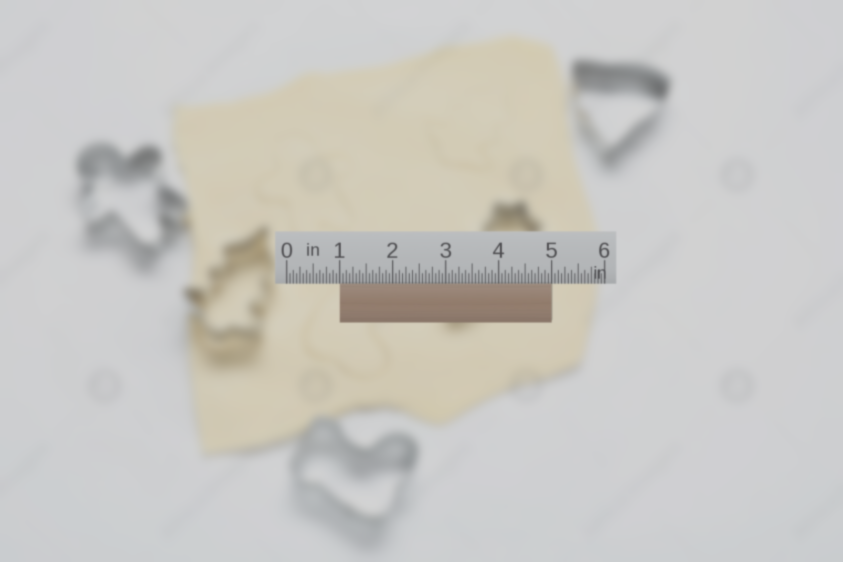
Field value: 4 in
